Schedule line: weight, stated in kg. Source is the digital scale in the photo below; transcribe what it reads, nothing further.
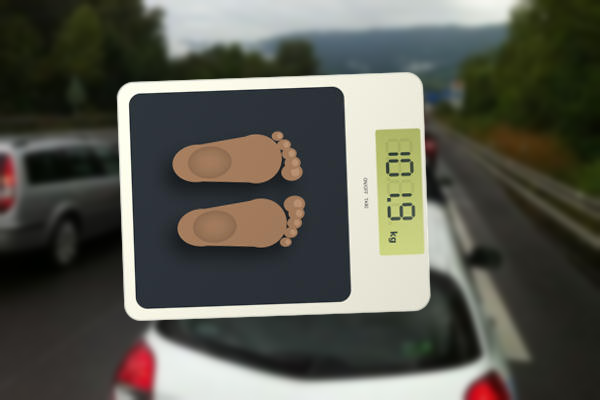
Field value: 101.9 kg
